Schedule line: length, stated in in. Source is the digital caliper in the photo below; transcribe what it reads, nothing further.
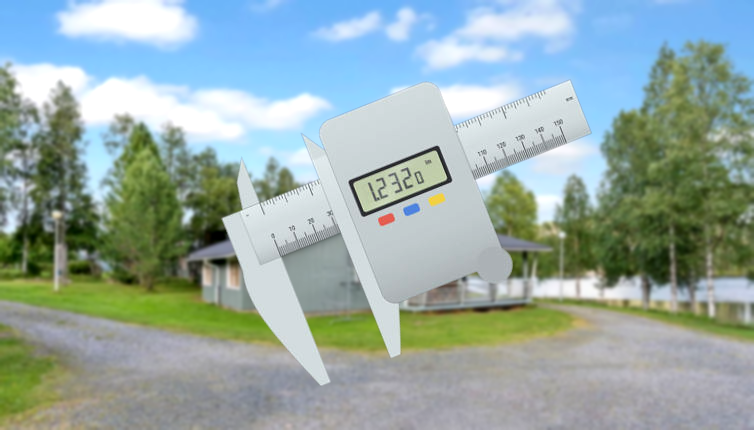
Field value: 1.2320 in
